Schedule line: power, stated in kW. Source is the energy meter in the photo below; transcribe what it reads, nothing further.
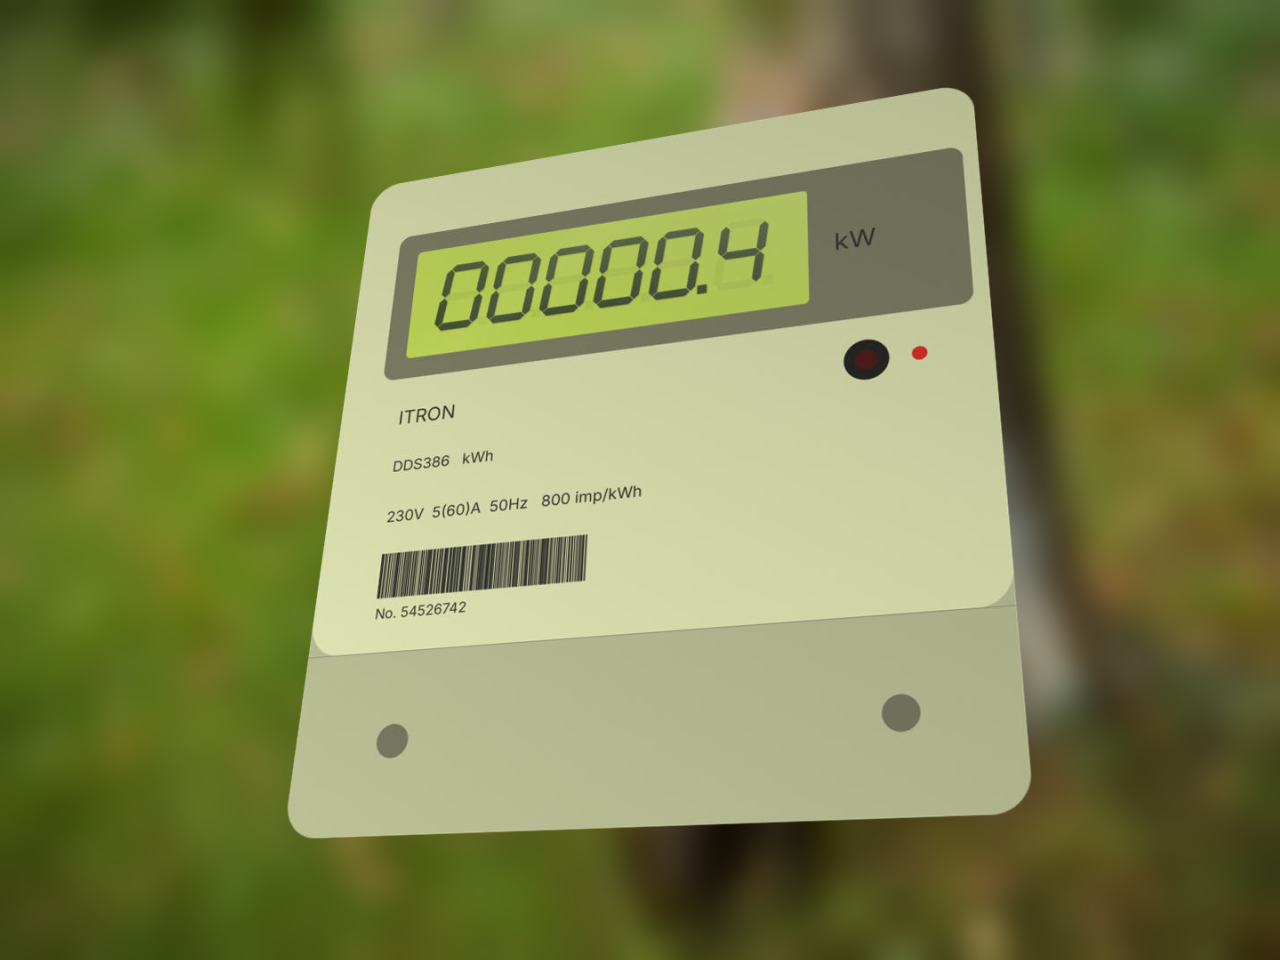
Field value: 0.4 kW
